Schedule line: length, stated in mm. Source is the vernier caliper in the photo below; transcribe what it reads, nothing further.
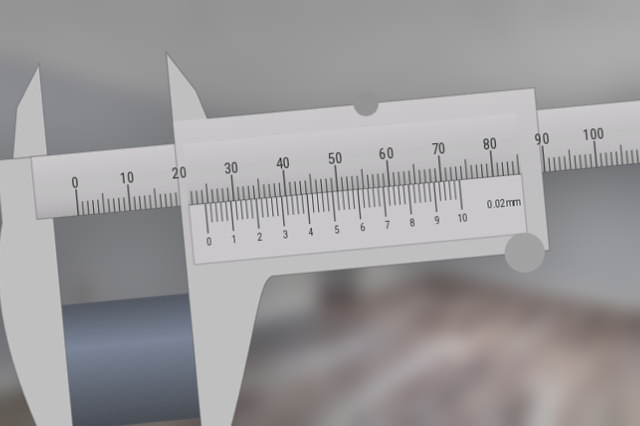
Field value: 24.5 mm
